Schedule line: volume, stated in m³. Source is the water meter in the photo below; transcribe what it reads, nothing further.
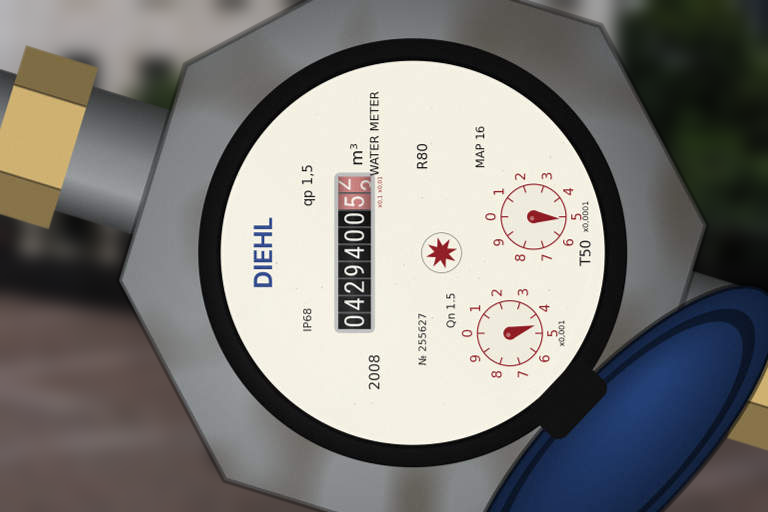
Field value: 429400.5245 m³
